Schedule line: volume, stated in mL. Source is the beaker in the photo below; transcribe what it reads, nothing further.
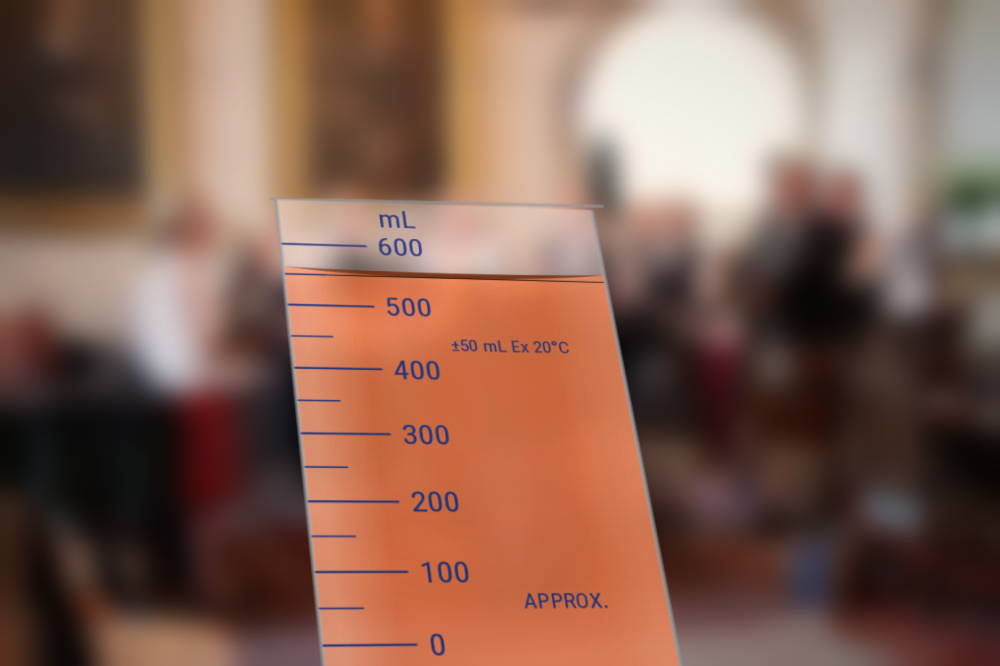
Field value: 550 mL
